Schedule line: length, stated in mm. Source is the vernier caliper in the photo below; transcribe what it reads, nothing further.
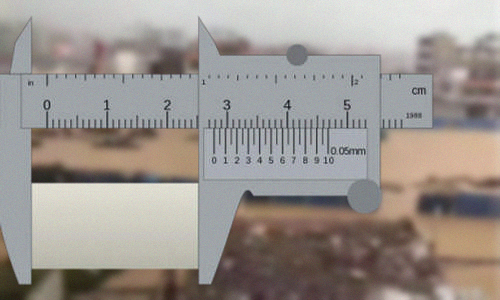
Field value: 27.8 mm
